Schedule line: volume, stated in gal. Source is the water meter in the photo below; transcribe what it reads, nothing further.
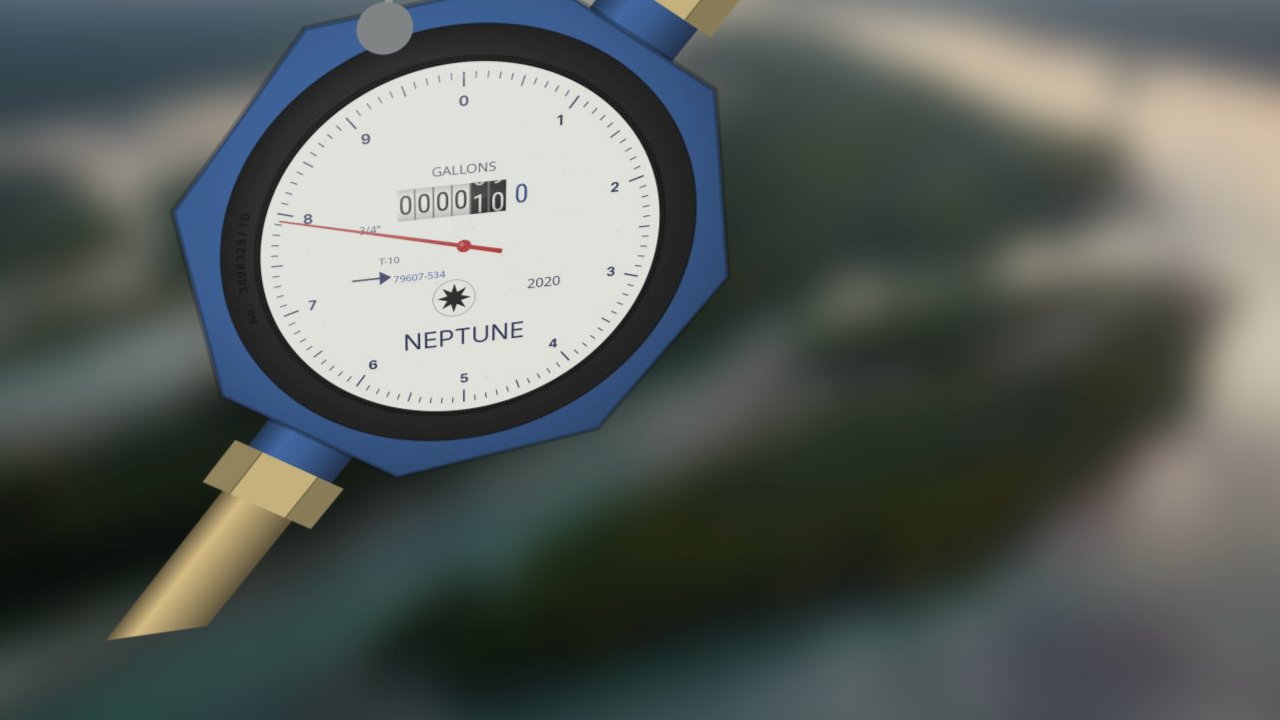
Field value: 97.9 gal
